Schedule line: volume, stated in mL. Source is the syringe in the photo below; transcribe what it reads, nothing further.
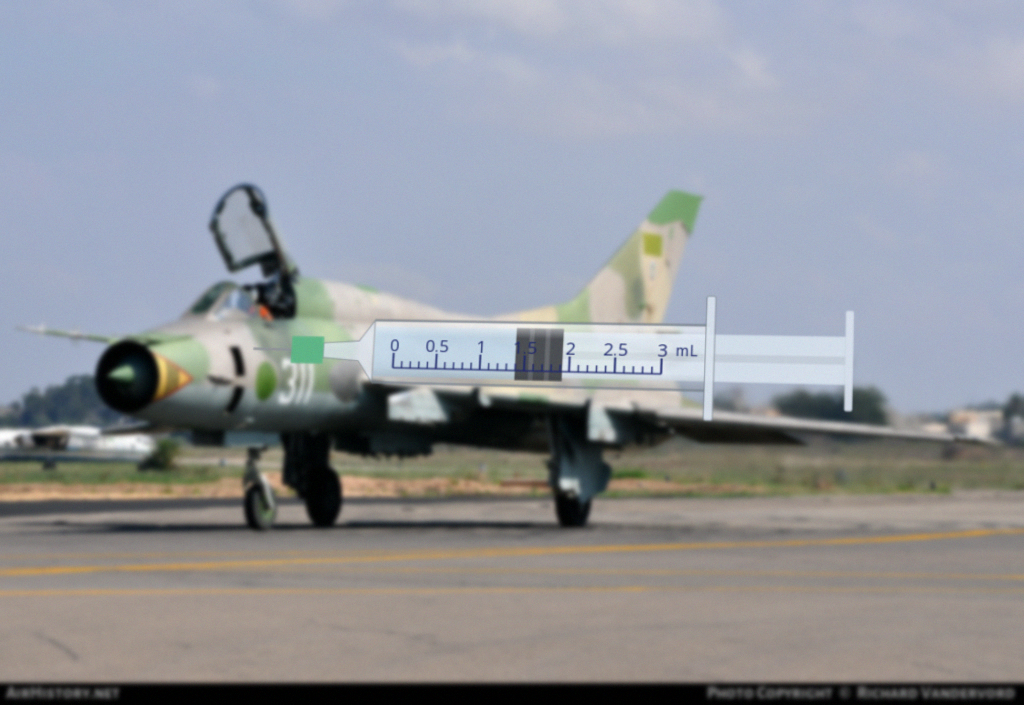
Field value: 1.4 mL
